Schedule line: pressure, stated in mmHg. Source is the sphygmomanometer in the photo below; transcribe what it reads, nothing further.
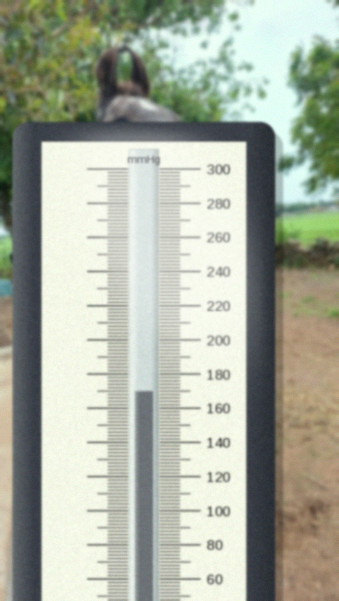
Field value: 170 mmHg
